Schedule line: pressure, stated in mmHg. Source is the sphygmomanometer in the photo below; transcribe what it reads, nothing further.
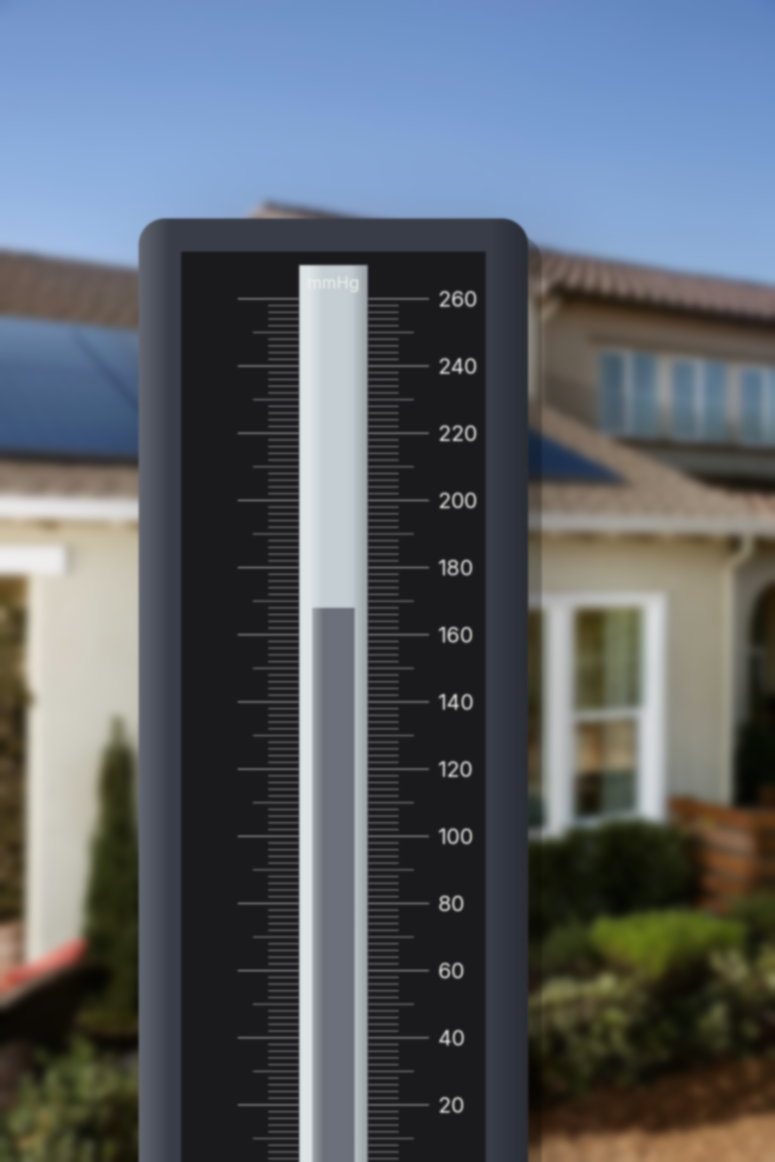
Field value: 168 mmHg
